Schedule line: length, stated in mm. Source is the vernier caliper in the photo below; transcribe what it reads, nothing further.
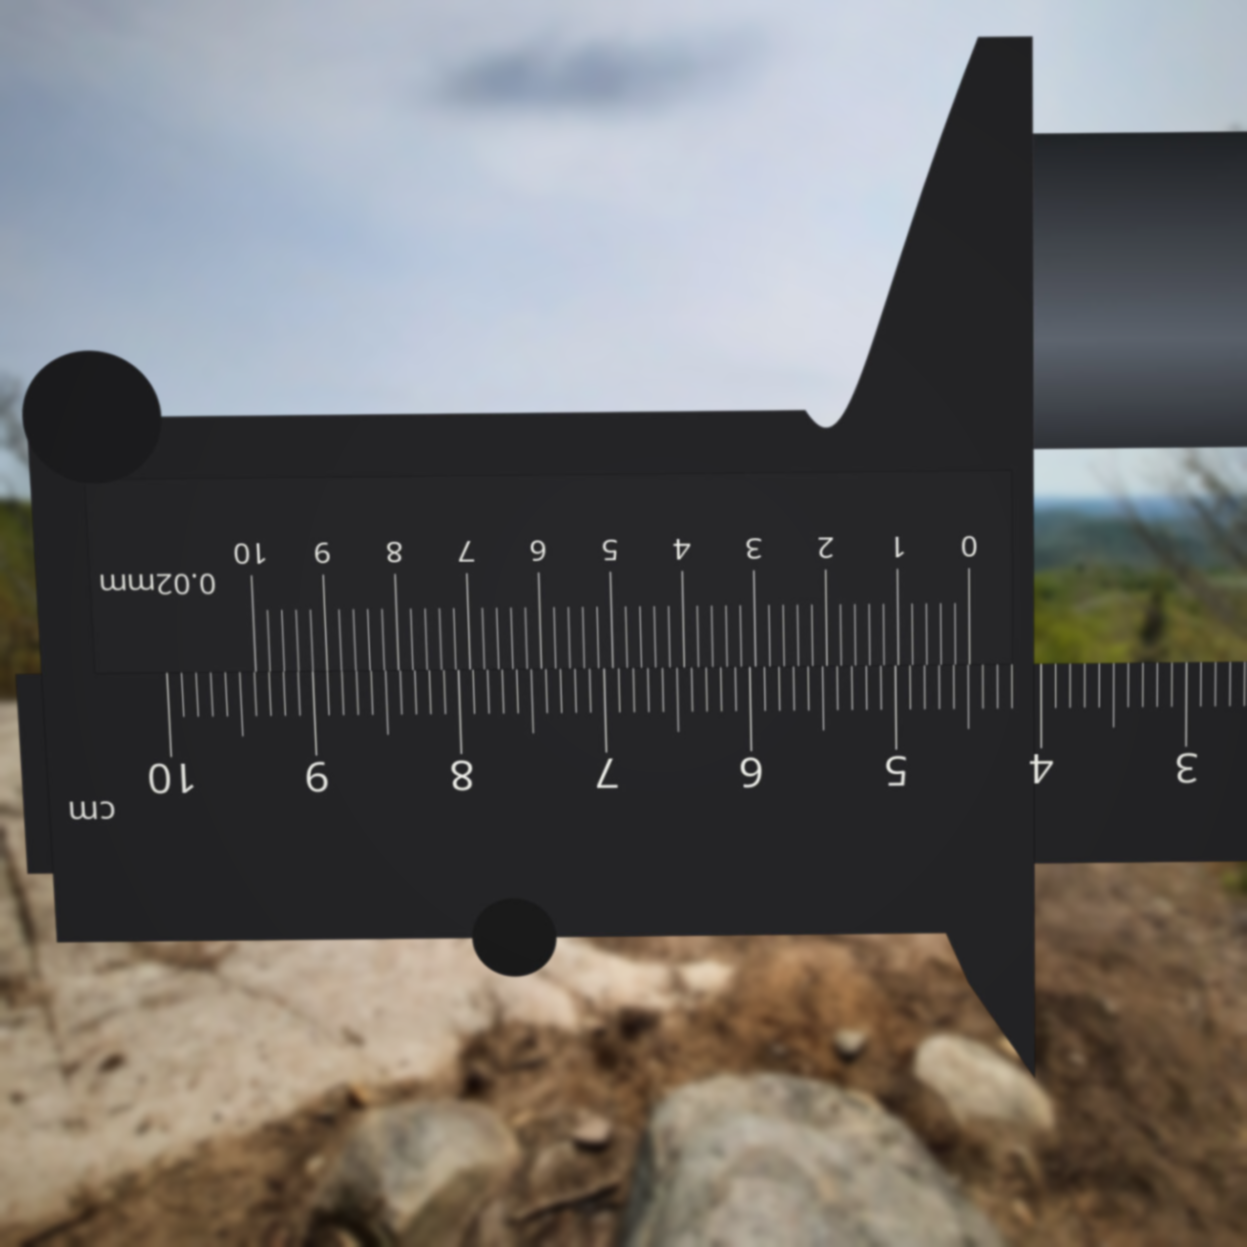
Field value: 44.9 mm
